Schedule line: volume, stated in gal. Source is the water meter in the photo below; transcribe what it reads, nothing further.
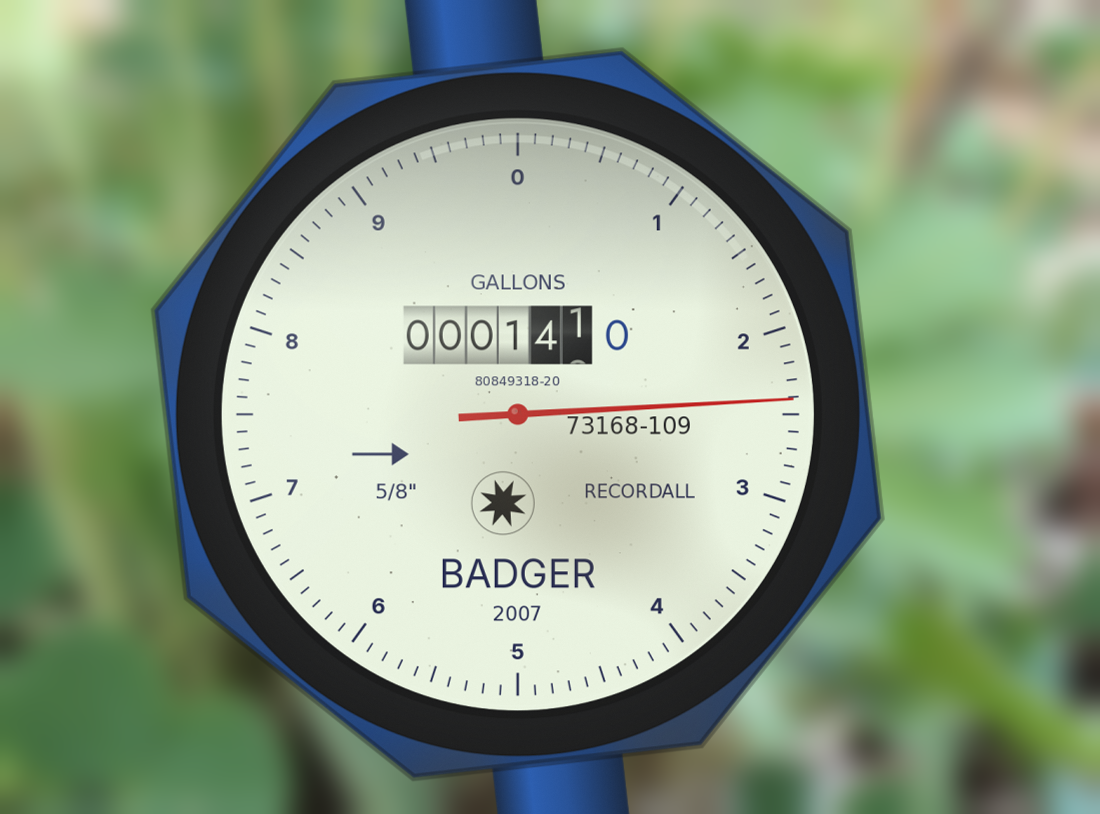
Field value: 1412.4 gal
